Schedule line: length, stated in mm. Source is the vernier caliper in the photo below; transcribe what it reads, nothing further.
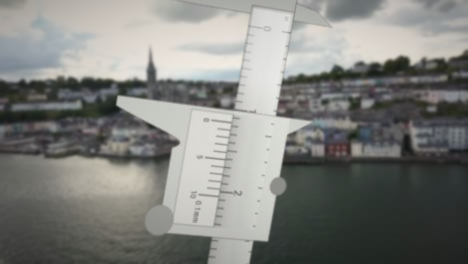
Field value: 11.6 mm
